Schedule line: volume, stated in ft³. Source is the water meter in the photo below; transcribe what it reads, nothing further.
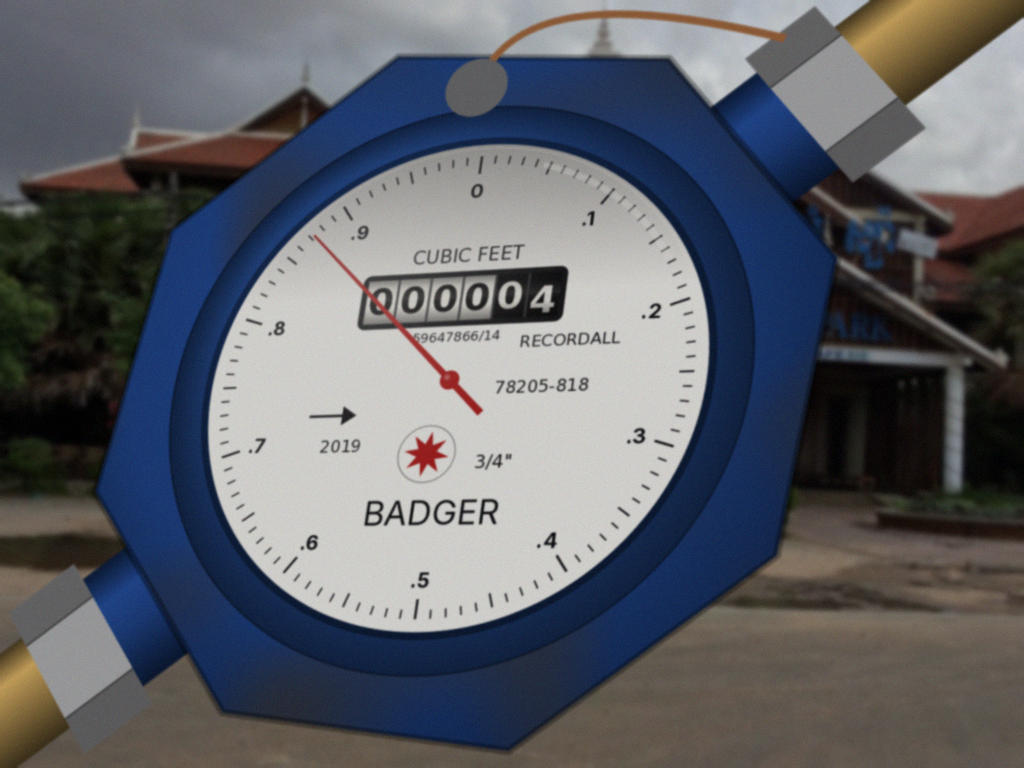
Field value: 3.87 ft³
